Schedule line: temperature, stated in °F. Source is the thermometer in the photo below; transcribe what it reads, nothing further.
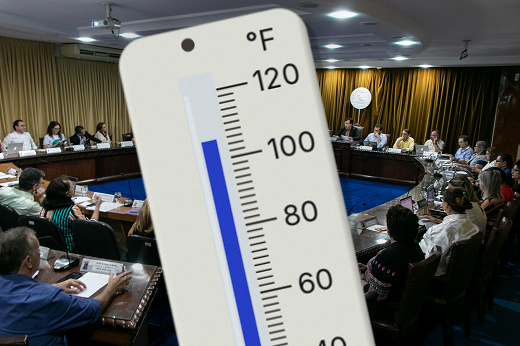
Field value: 106 °F
